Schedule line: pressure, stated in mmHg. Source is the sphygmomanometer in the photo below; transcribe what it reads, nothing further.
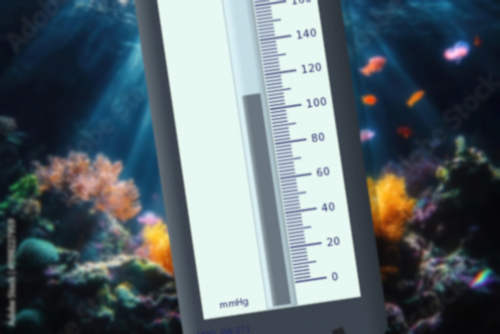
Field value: 110 mmHg
